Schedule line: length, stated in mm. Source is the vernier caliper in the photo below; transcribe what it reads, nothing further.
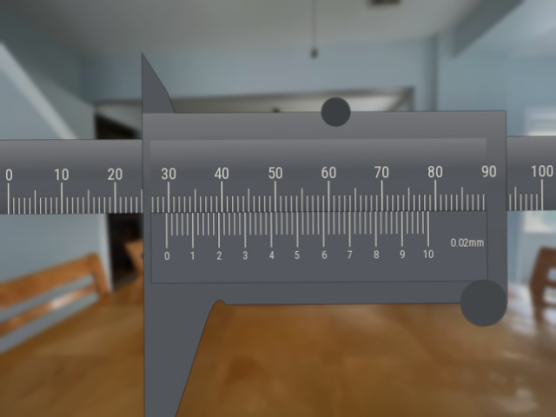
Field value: 29.6 mm
